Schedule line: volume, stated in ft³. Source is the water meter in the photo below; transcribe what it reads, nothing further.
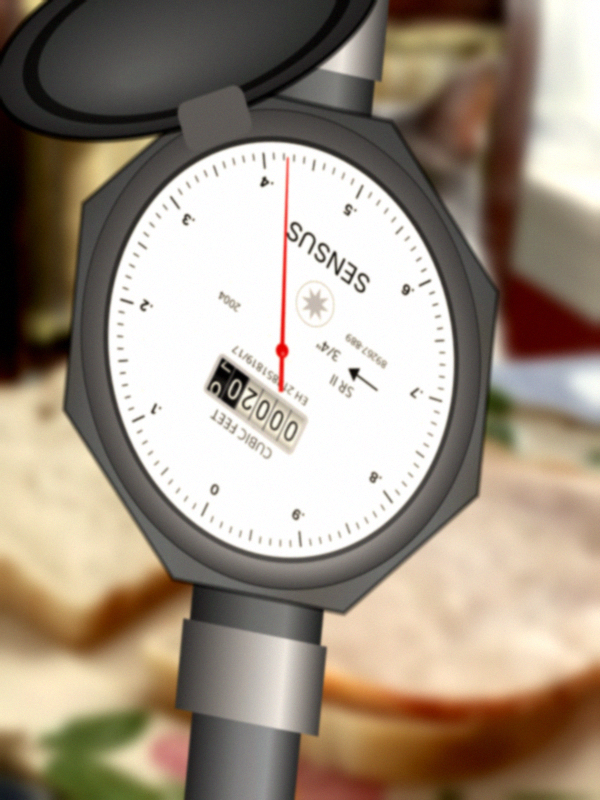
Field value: 206.42 ft³
